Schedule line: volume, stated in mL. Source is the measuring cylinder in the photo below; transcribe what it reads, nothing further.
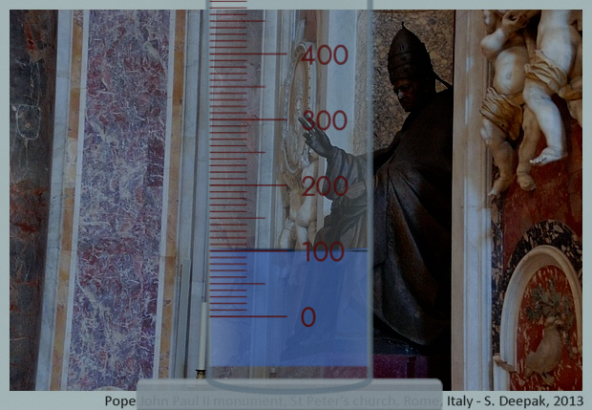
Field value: 100 mL
